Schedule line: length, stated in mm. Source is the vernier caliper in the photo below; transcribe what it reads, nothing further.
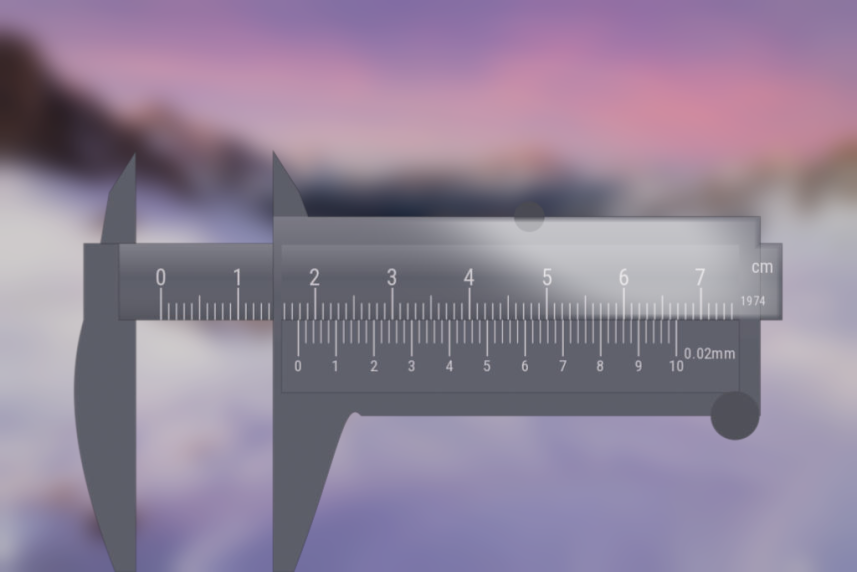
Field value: 17.8 mm
